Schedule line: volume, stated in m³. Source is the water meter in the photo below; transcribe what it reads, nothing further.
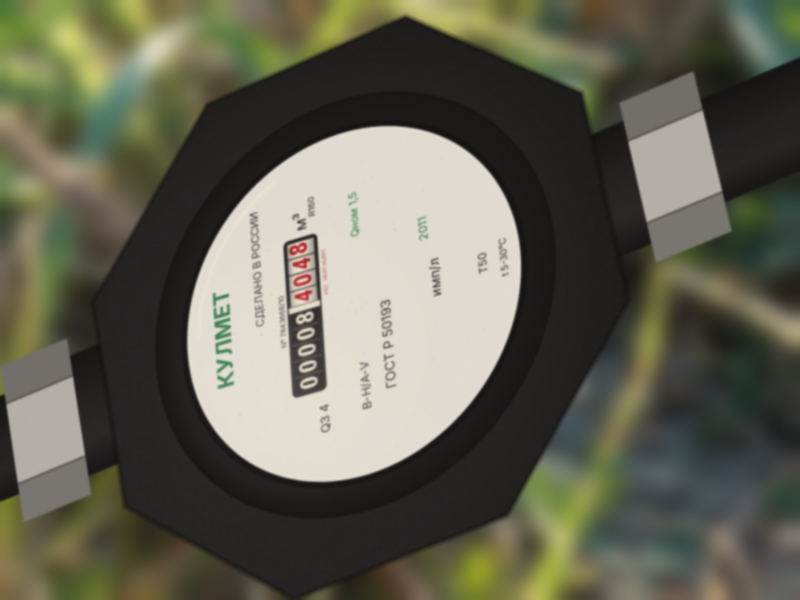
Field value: 8.4048 m³
